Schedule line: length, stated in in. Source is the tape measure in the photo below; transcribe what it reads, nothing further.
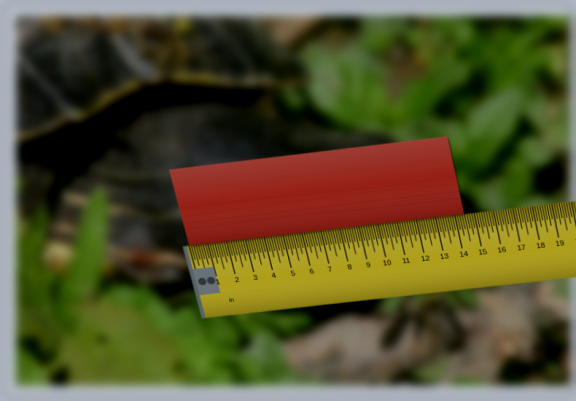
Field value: 14.5 in
